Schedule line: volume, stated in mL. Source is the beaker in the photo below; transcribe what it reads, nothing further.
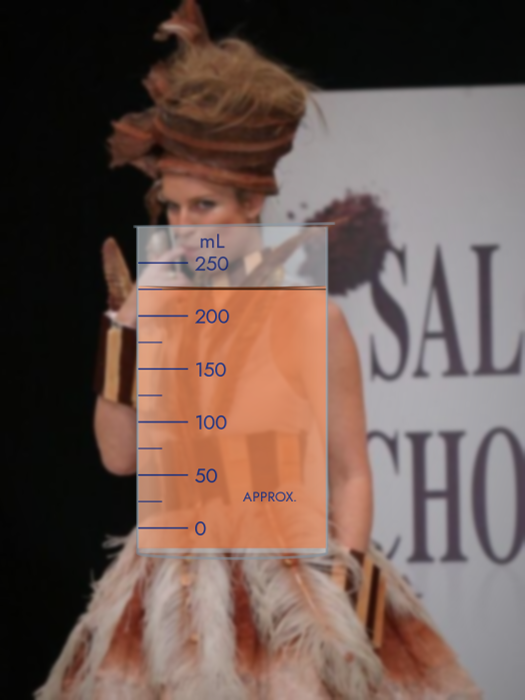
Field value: 225 mL
